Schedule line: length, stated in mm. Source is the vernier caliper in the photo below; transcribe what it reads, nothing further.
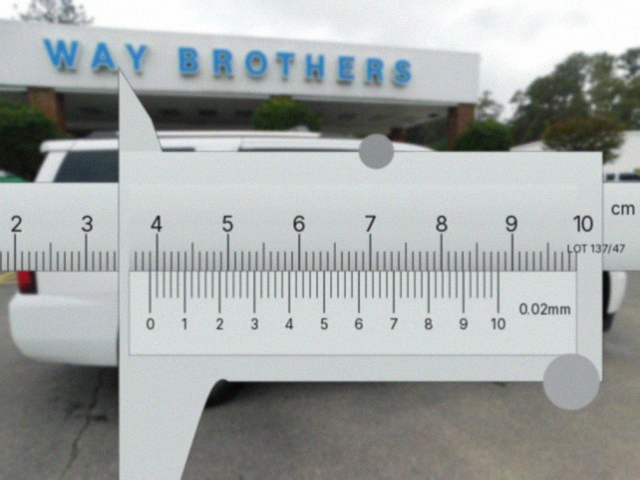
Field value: 39.0 mm
